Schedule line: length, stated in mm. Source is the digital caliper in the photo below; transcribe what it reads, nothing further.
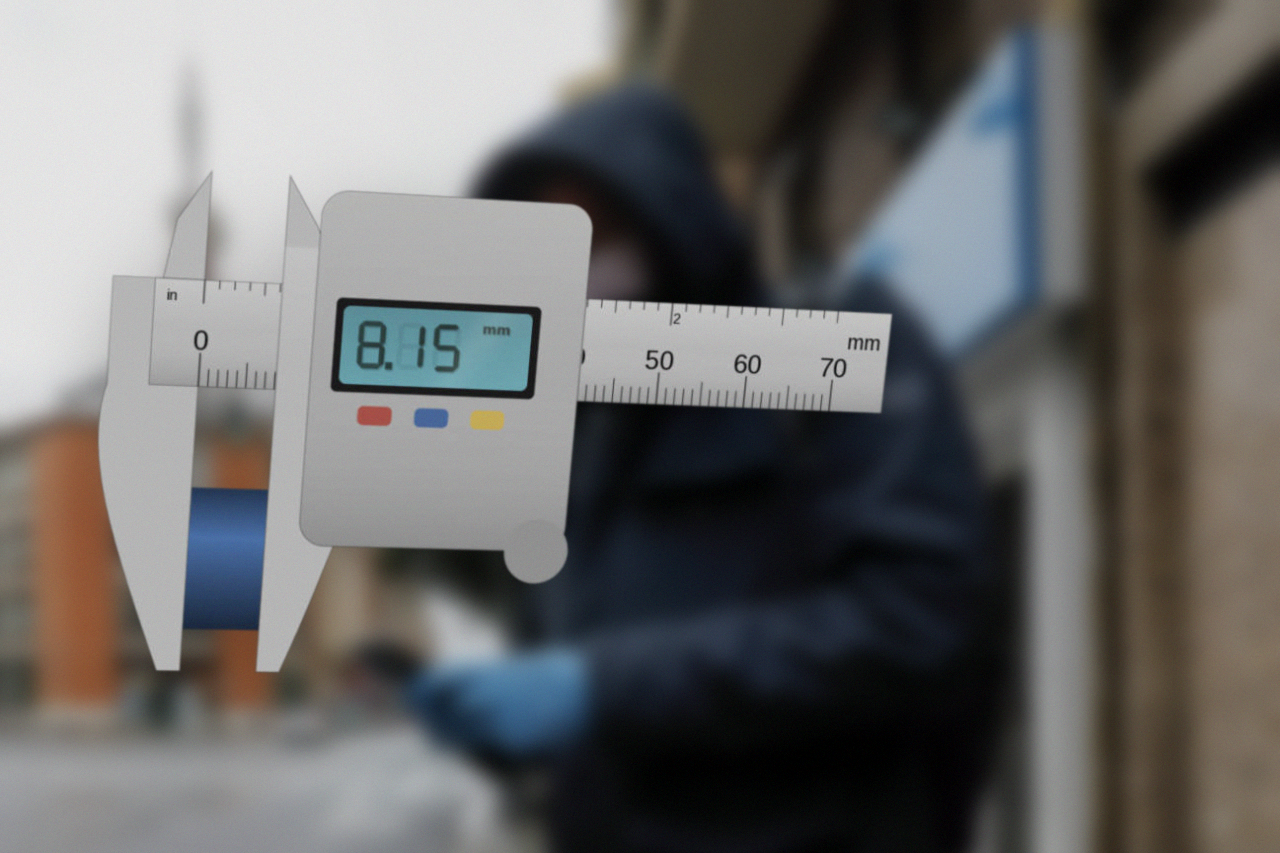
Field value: 8.15 mm
